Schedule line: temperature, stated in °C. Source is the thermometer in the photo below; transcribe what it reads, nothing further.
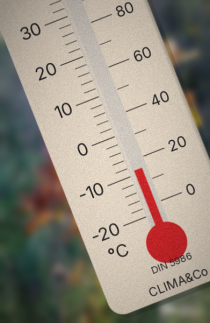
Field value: -9 °C
